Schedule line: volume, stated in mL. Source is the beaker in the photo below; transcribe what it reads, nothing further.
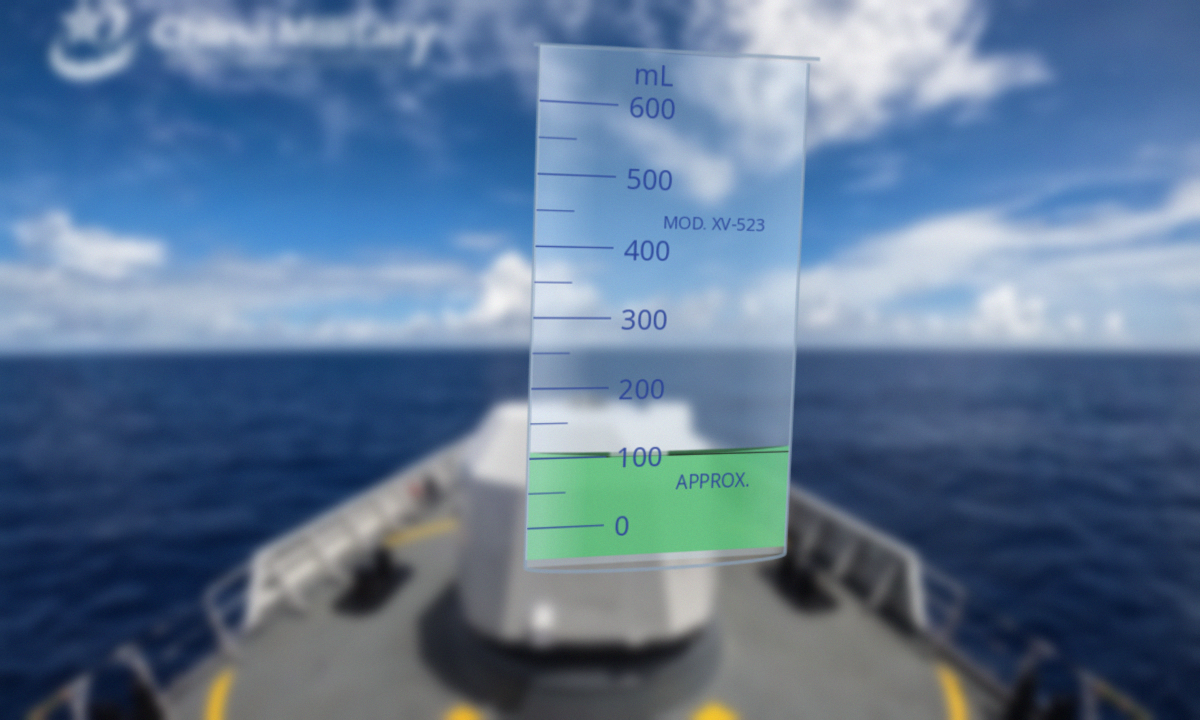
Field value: 100 mL
